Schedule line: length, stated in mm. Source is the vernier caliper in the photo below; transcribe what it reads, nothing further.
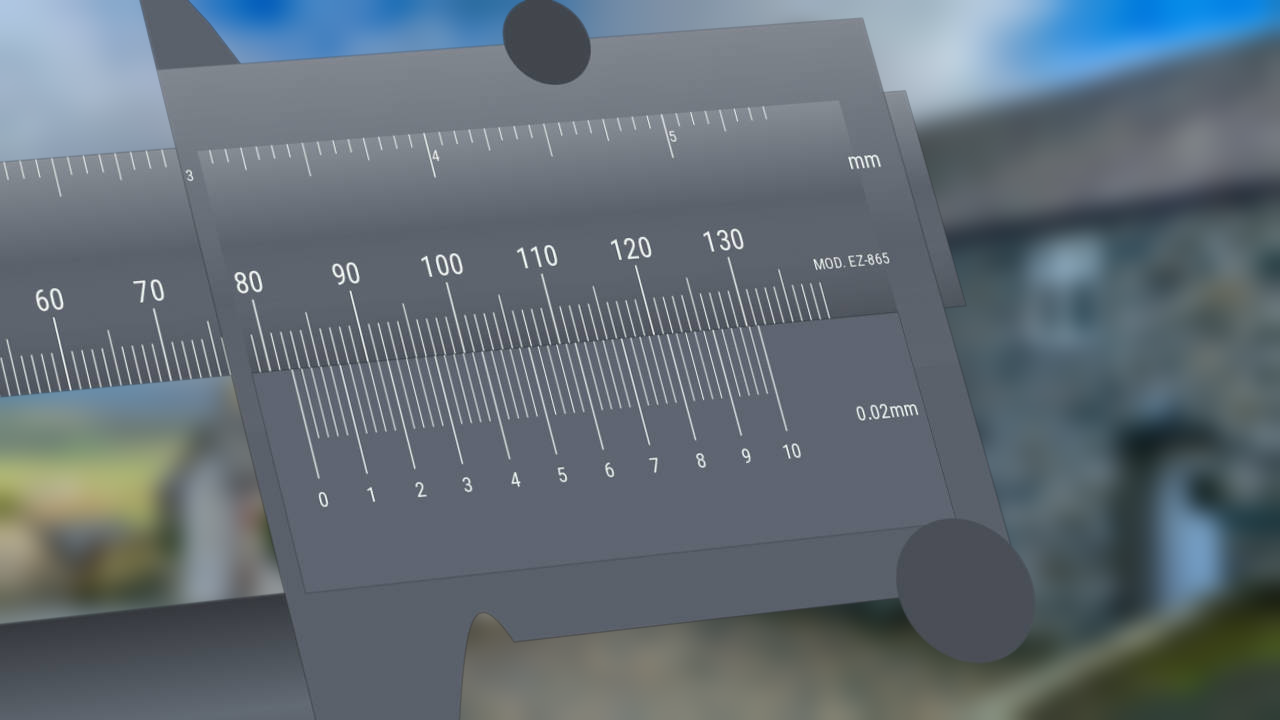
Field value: 82.2 mm
